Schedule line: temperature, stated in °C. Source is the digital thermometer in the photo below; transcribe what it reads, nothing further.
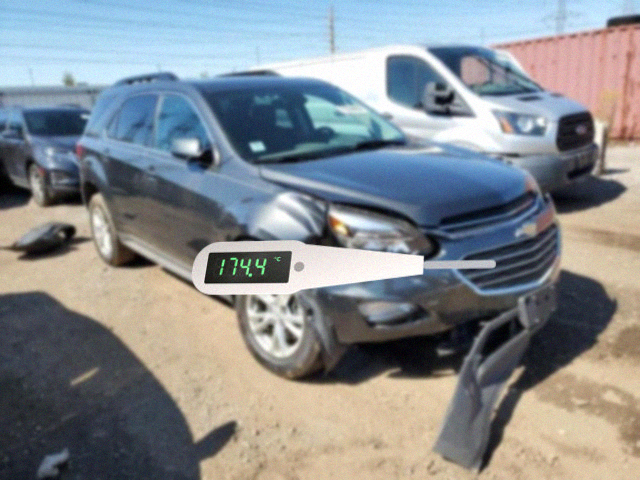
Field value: 174.4 °C
